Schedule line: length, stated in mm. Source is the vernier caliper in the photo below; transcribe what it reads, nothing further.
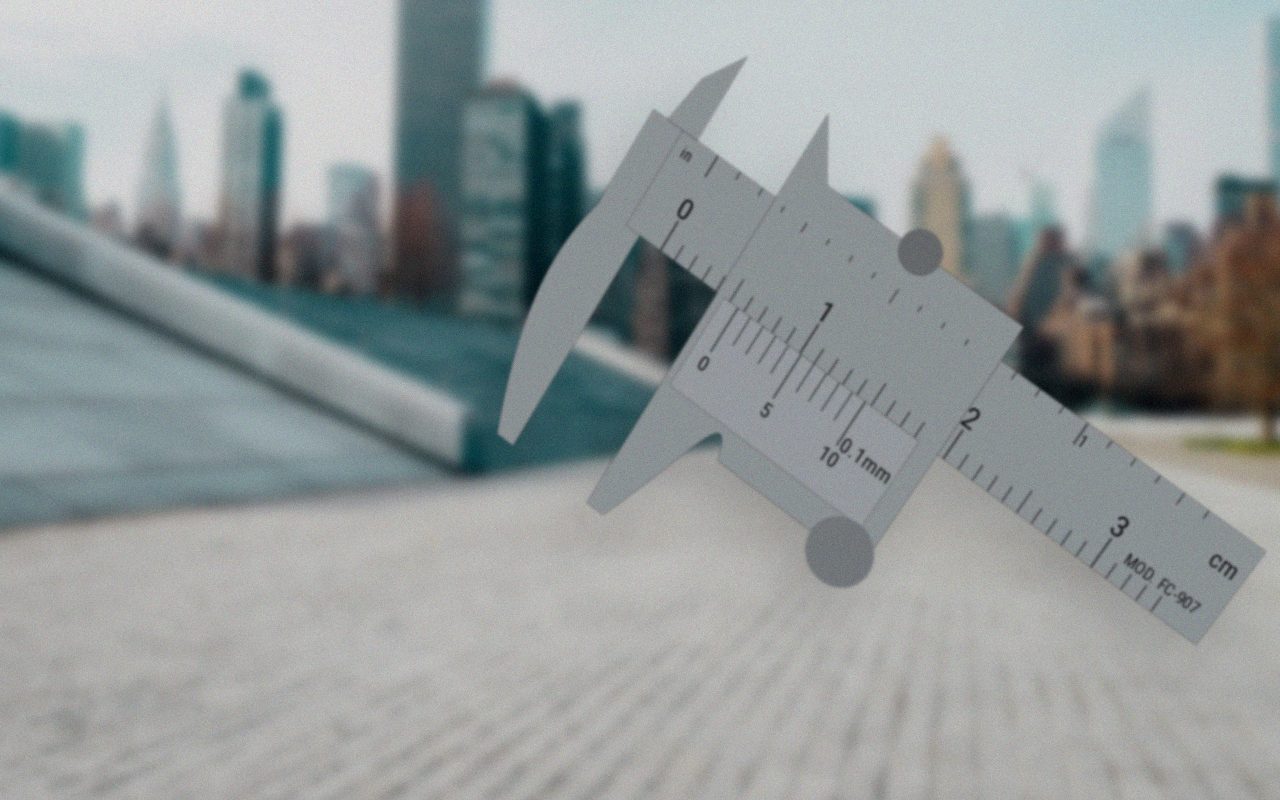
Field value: 5.6 mm
